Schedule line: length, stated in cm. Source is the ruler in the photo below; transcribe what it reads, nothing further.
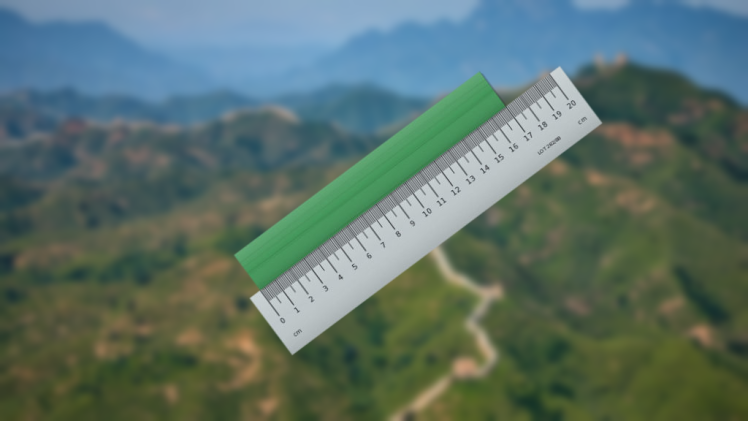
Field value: 17 cm
